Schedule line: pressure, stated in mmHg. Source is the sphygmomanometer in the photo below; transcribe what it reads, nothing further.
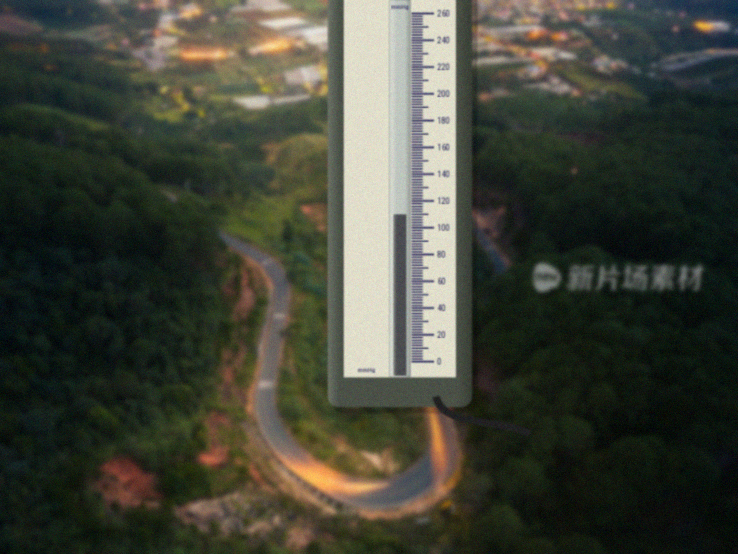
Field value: 110 mmHg
